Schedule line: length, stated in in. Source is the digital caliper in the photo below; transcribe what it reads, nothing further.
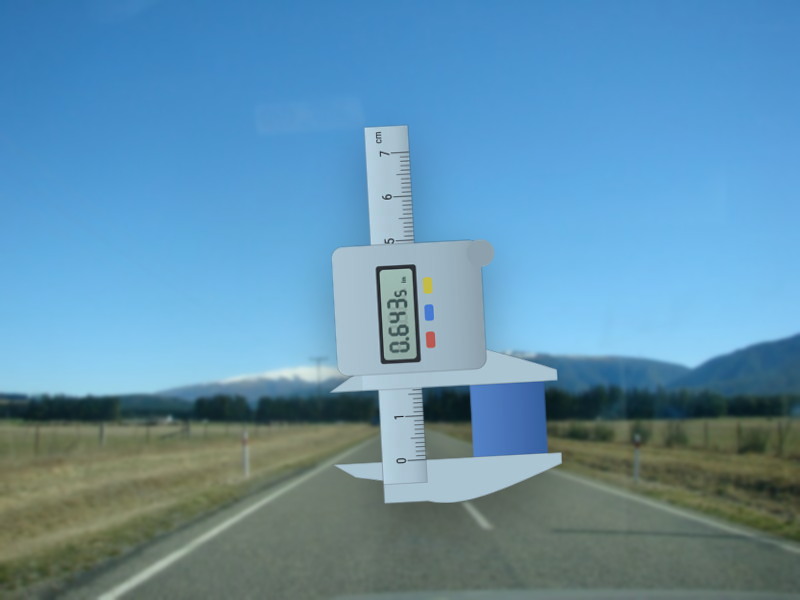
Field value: 0.6435 in
